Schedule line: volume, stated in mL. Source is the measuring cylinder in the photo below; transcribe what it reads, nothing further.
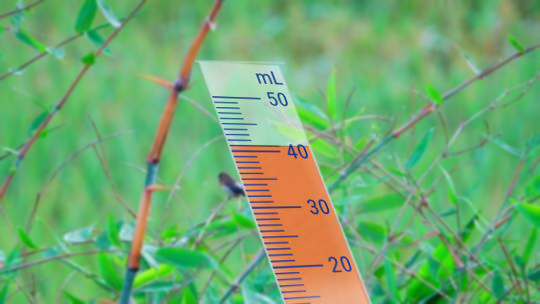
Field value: 41 mL
